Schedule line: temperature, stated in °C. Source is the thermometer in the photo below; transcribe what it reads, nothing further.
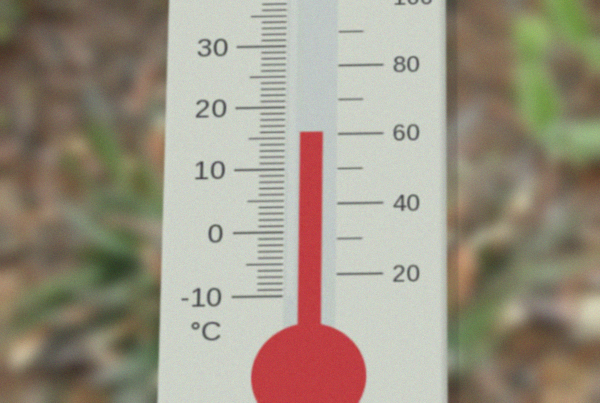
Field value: 16 °C
